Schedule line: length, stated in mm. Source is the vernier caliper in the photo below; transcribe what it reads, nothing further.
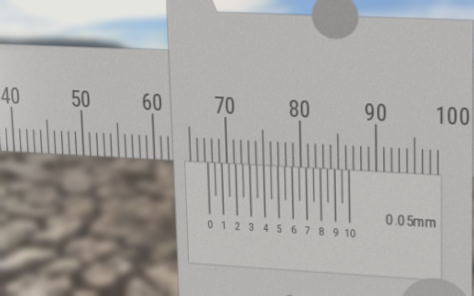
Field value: 67.4 mm
